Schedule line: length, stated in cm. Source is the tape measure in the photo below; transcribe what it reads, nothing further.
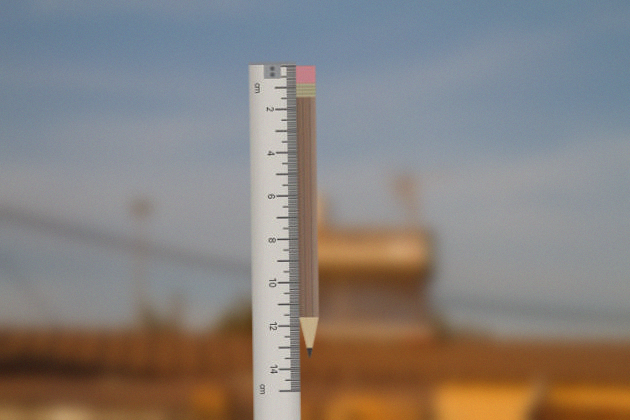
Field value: 13.5 cm
